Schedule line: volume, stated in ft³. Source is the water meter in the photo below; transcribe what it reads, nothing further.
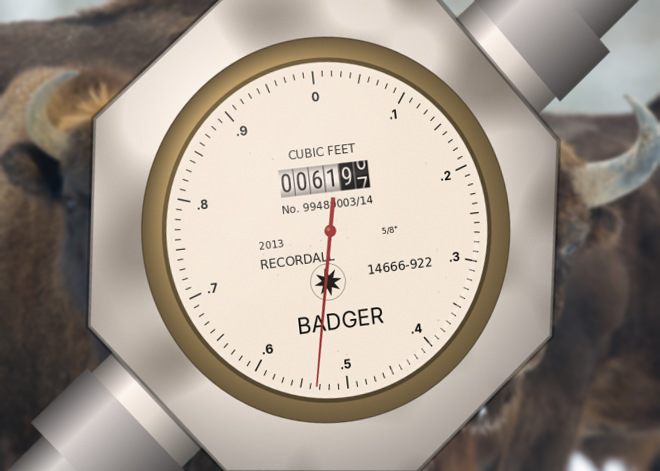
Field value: 6196.53 ft³
